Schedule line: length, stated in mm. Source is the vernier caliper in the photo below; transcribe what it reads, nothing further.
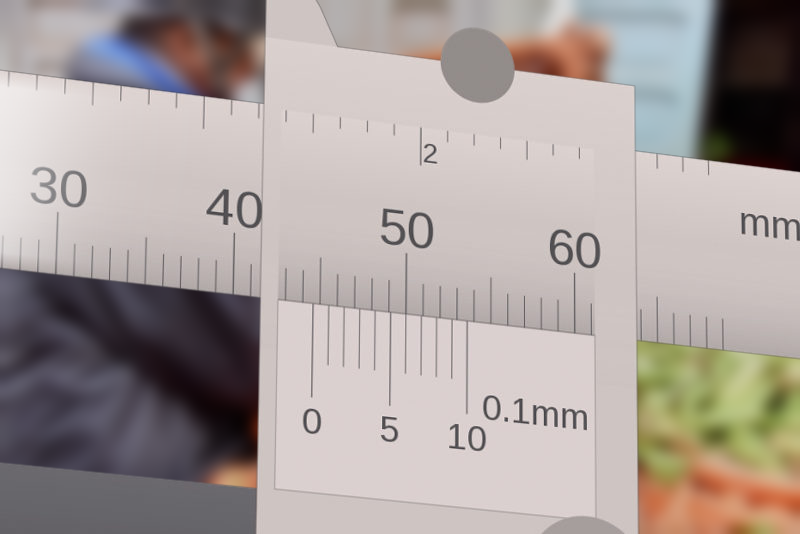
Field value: 44.6 mm
